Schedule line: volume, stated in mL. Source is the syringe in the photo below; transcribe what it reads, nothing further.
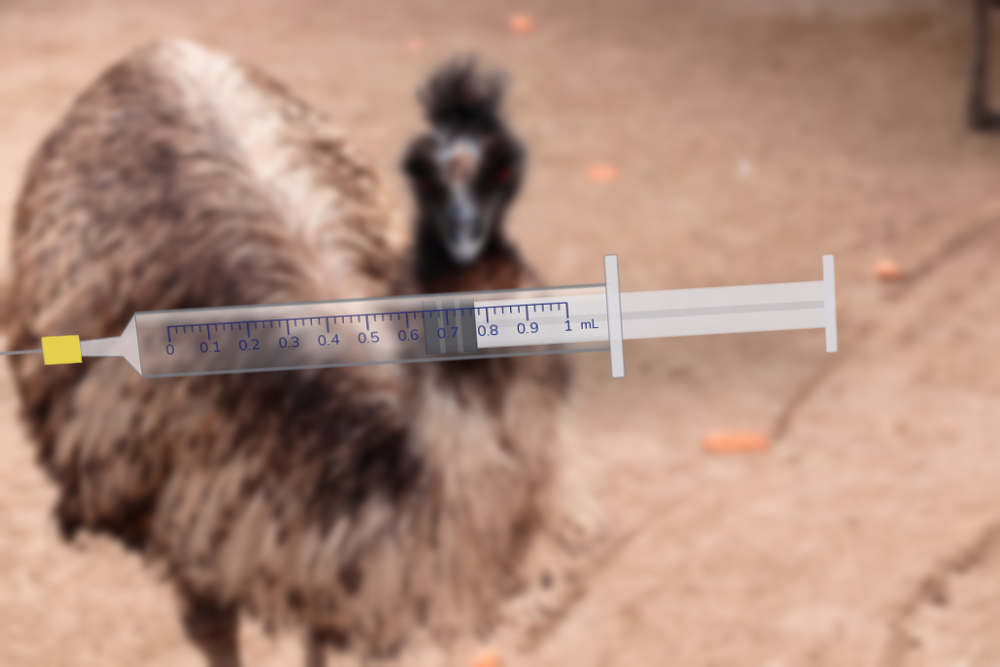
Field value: 0.64 mL
